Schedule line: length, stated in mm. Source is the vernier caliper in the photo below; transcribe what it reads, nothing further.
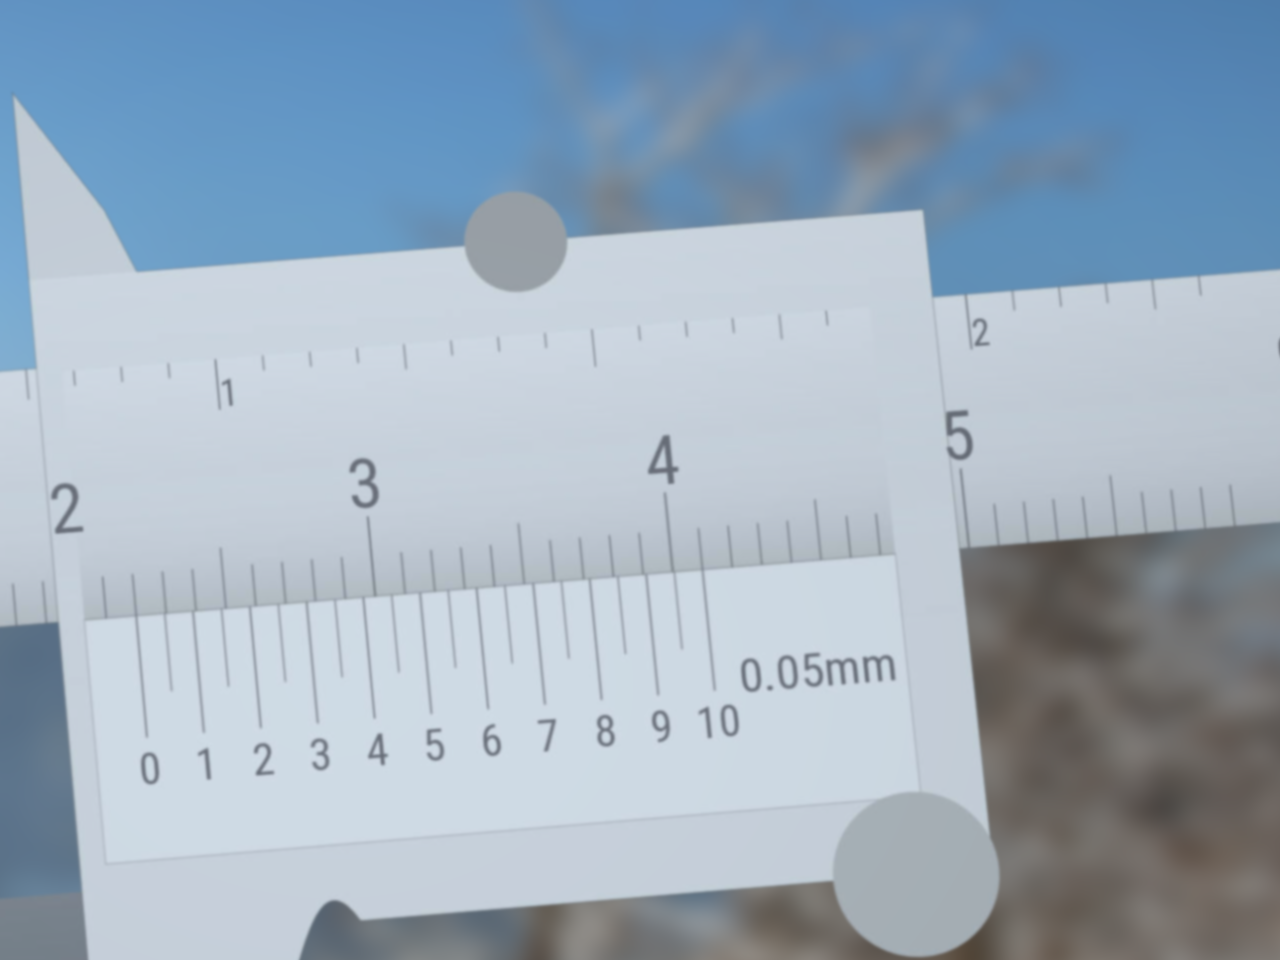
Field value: 22.0 mm
